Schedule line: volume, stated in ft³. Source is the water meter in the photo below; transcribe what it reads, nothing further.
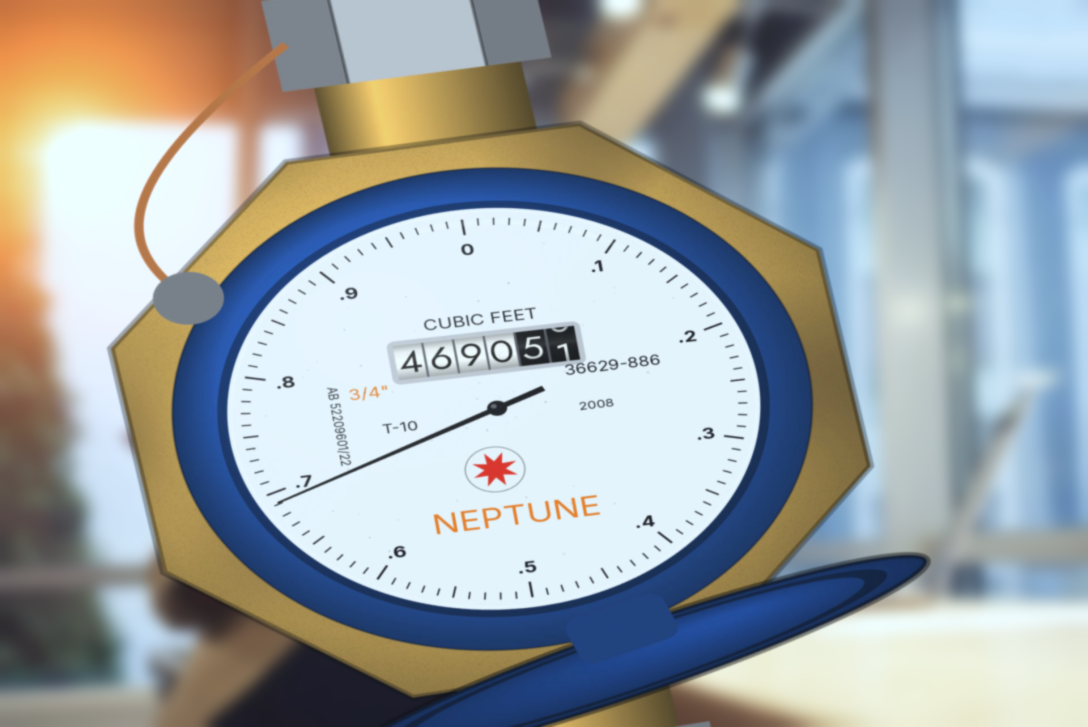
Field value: 469050.69 ft³
